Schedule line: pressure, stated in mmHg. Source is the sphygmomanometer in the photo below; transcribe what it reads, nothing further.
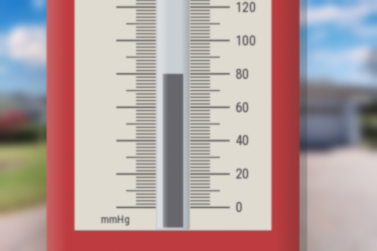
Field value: 80 mmHg
